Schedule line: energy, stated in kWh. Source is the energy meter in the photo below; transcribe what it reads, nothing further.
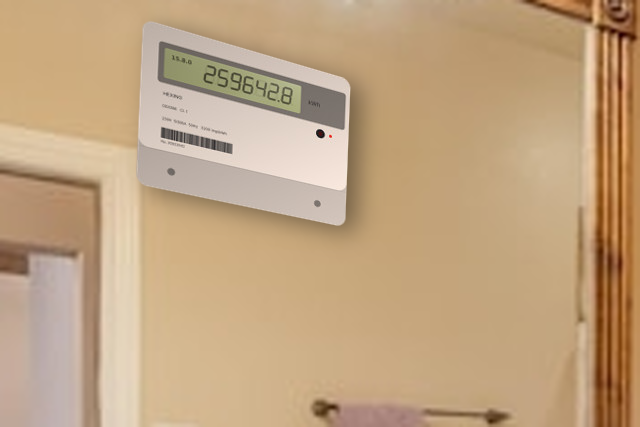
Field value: 259642.8 kWh
